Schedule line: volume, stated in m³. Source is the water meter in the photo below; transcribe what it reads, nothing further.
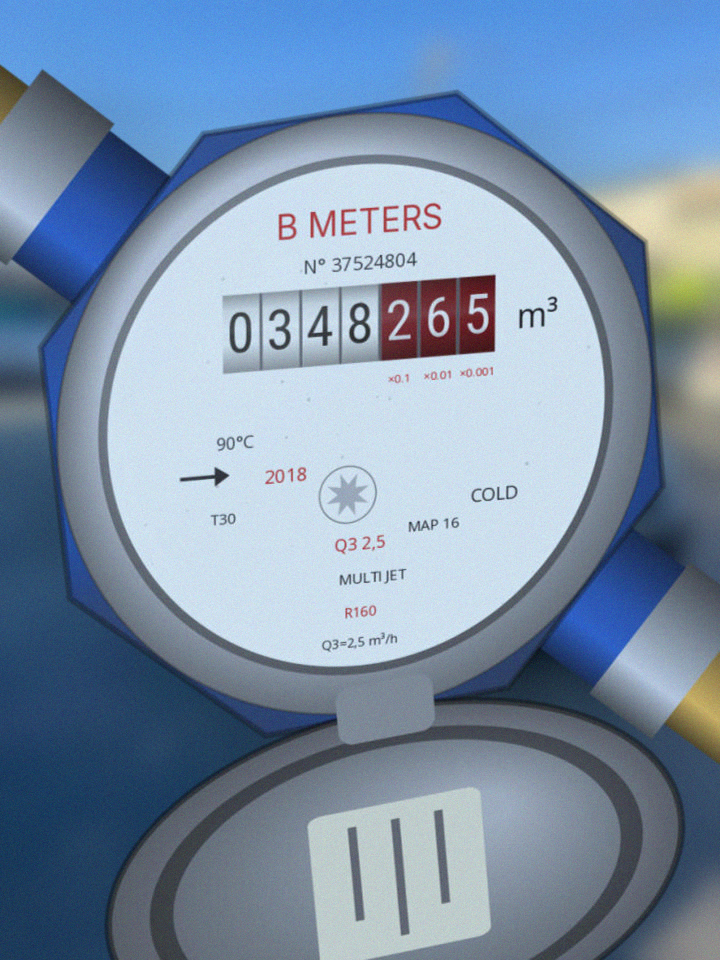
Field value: 348.265 m³
